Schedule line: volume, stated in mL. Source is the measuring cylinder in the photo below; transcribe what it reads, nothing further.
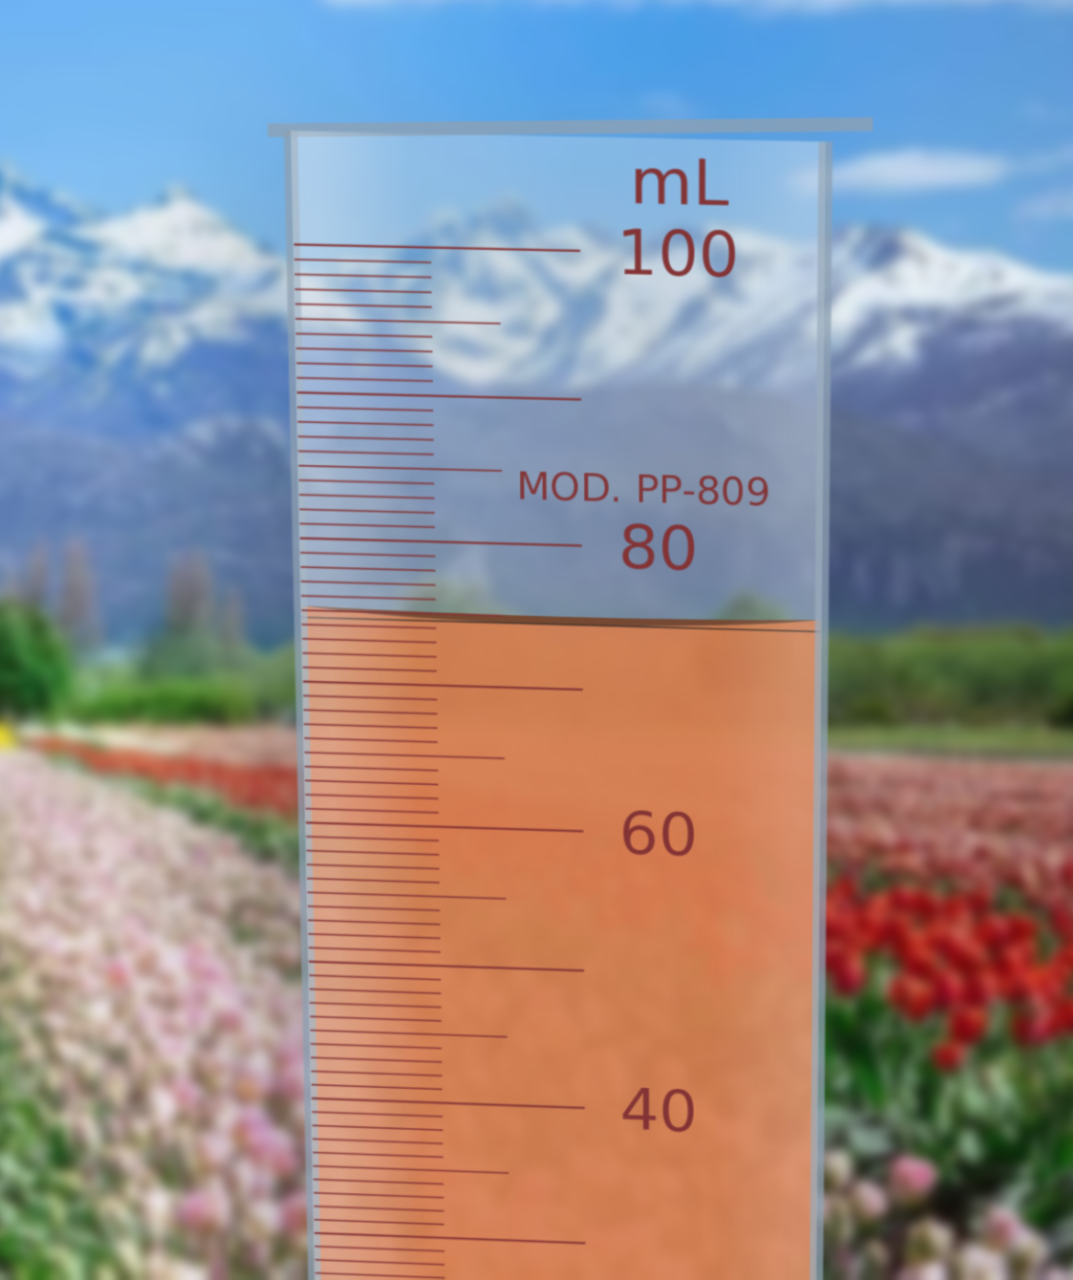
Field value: 74.5 mL
